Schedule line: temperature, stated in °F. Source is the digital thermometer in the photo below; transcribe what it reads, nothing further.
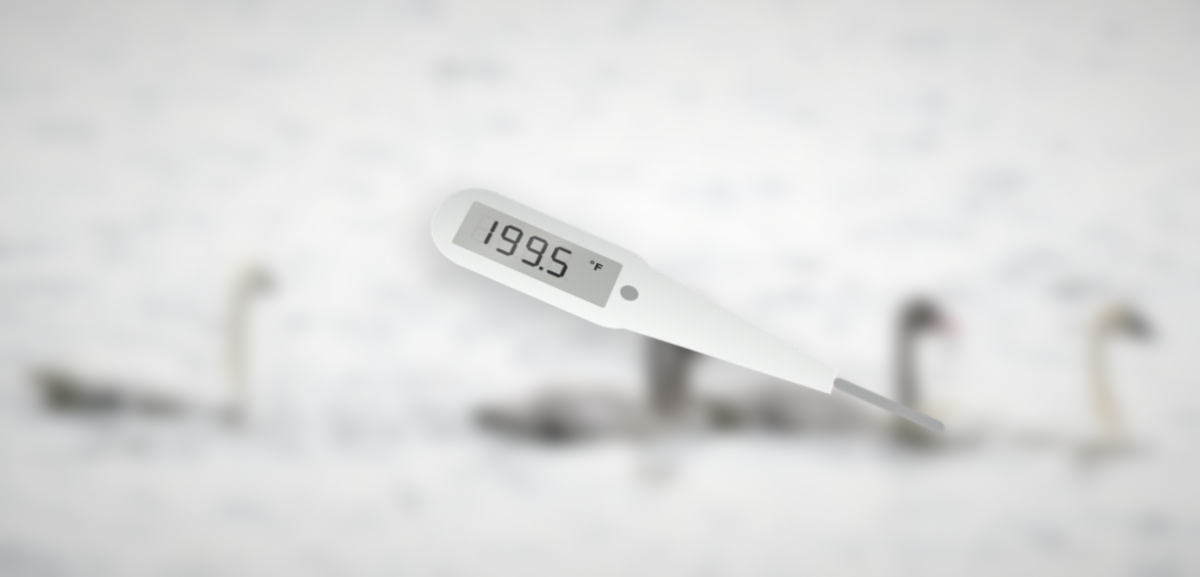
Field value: 199.5 °F
